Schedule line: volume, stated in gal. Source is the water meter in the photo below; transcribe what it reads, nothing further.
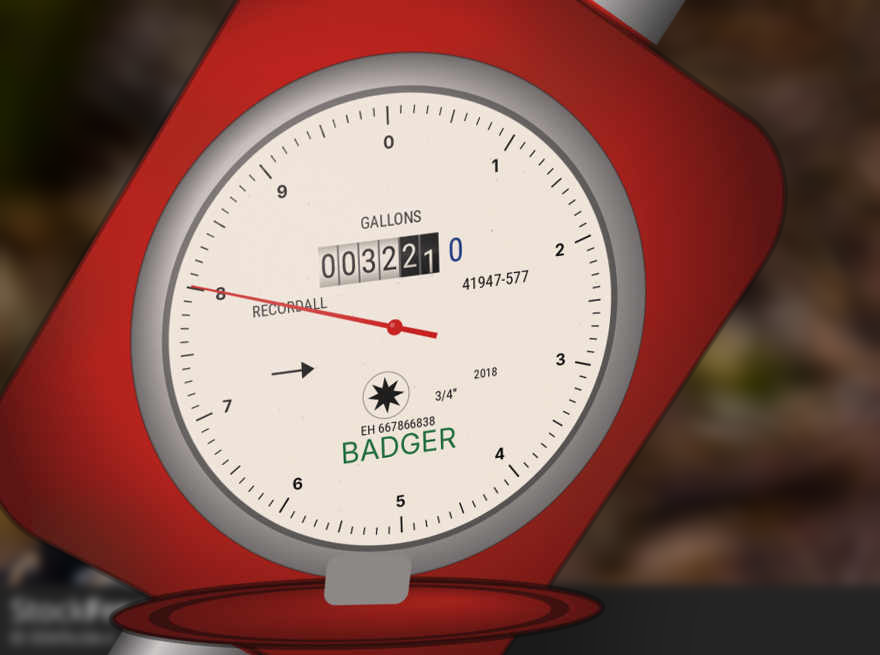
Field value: 32208.0 gal
